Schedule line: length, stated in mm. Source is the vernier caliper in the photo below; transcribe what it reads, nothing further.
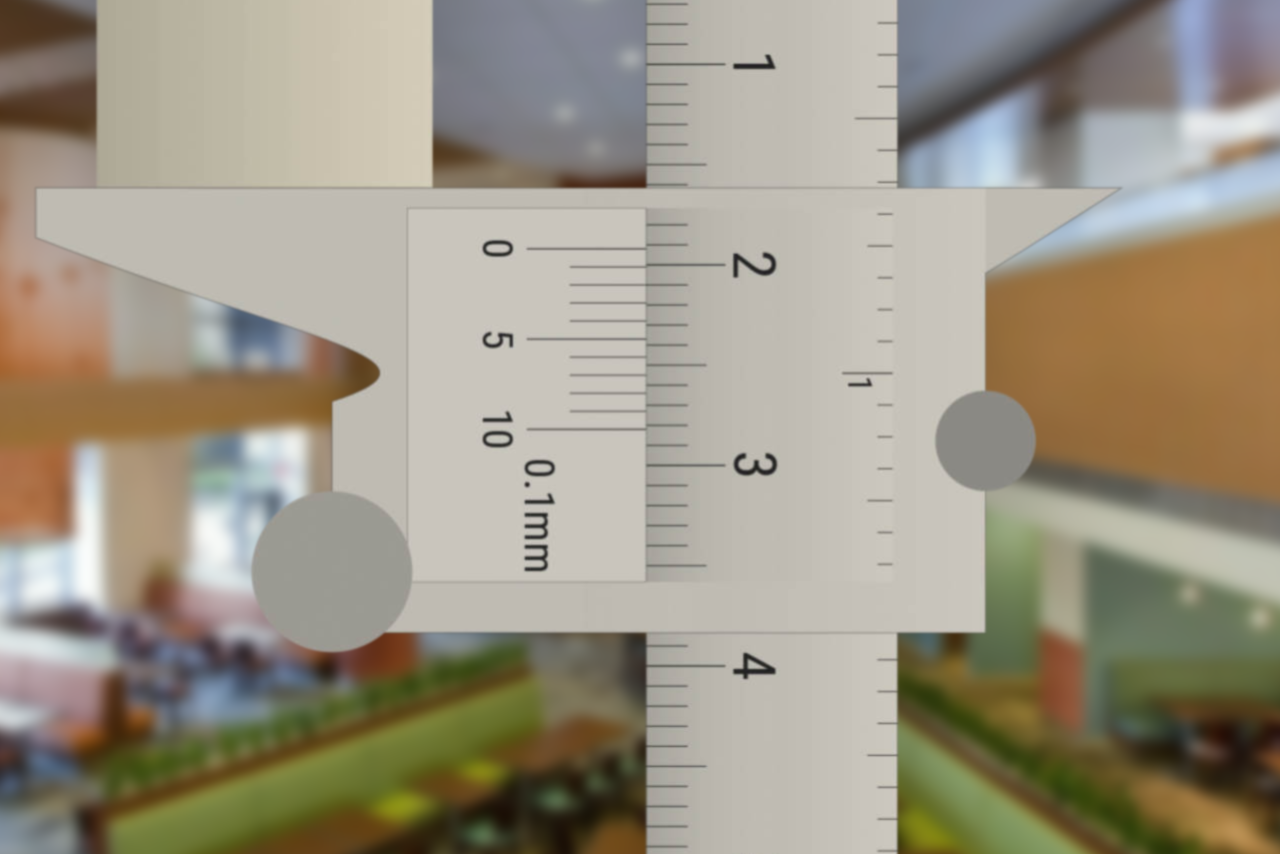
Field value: 19.2 mm
